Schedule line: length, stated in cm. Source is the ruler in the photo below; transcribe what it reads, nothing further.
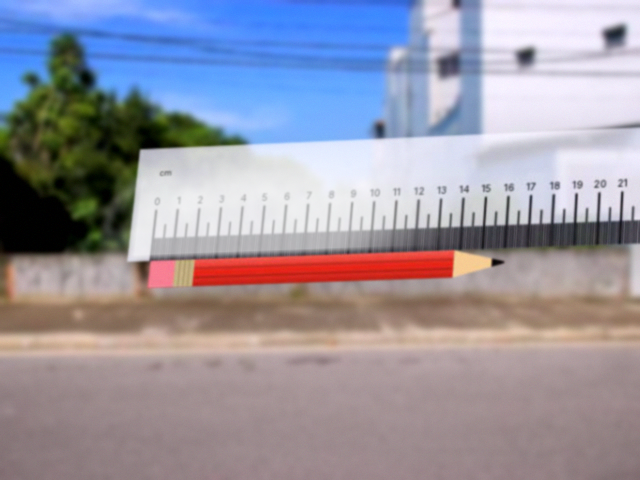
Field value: 16 cm
